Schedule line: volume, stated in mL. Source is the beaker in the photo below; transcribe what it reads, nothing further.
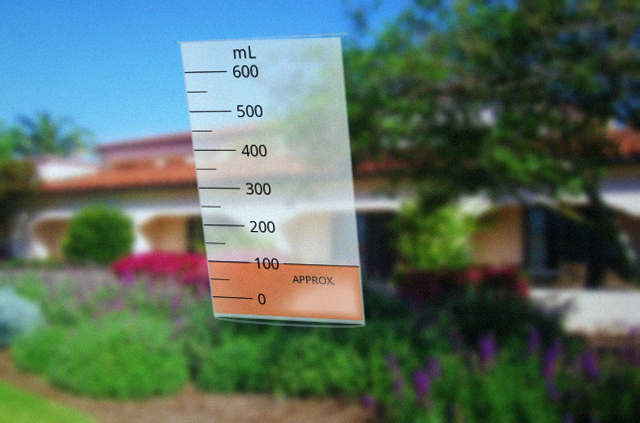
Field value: 100 mL
